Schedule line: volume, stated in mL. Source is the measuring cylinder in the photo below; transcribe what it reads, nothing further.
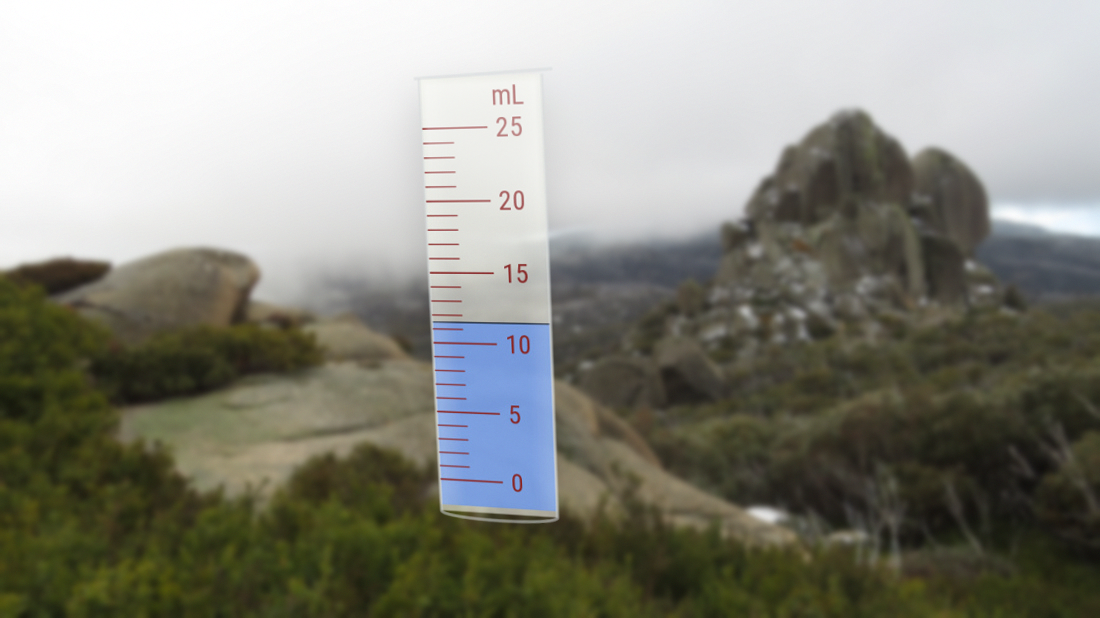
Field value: 11.5 mL
